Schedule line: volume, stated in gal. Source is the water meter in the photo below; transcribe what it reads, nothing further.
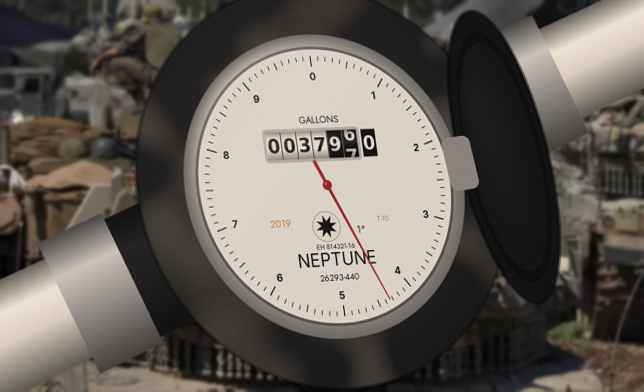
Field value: 37964.3 gal
